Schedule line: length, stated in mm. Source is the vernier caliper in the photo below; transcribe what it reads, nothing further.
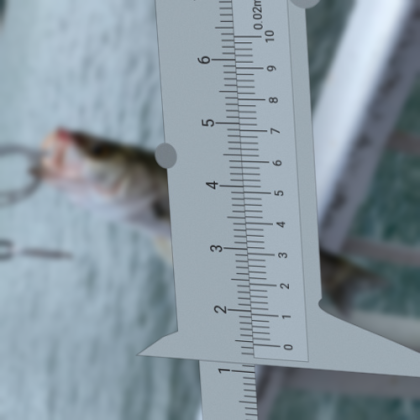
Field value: 14.6 mm
